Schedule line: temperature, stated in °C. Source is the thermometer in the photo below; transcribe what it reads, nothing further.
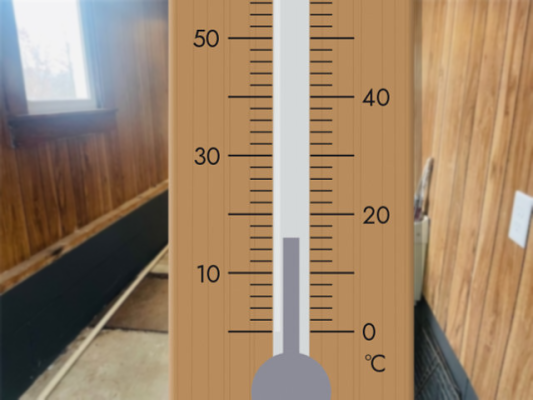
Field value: 16 °C
